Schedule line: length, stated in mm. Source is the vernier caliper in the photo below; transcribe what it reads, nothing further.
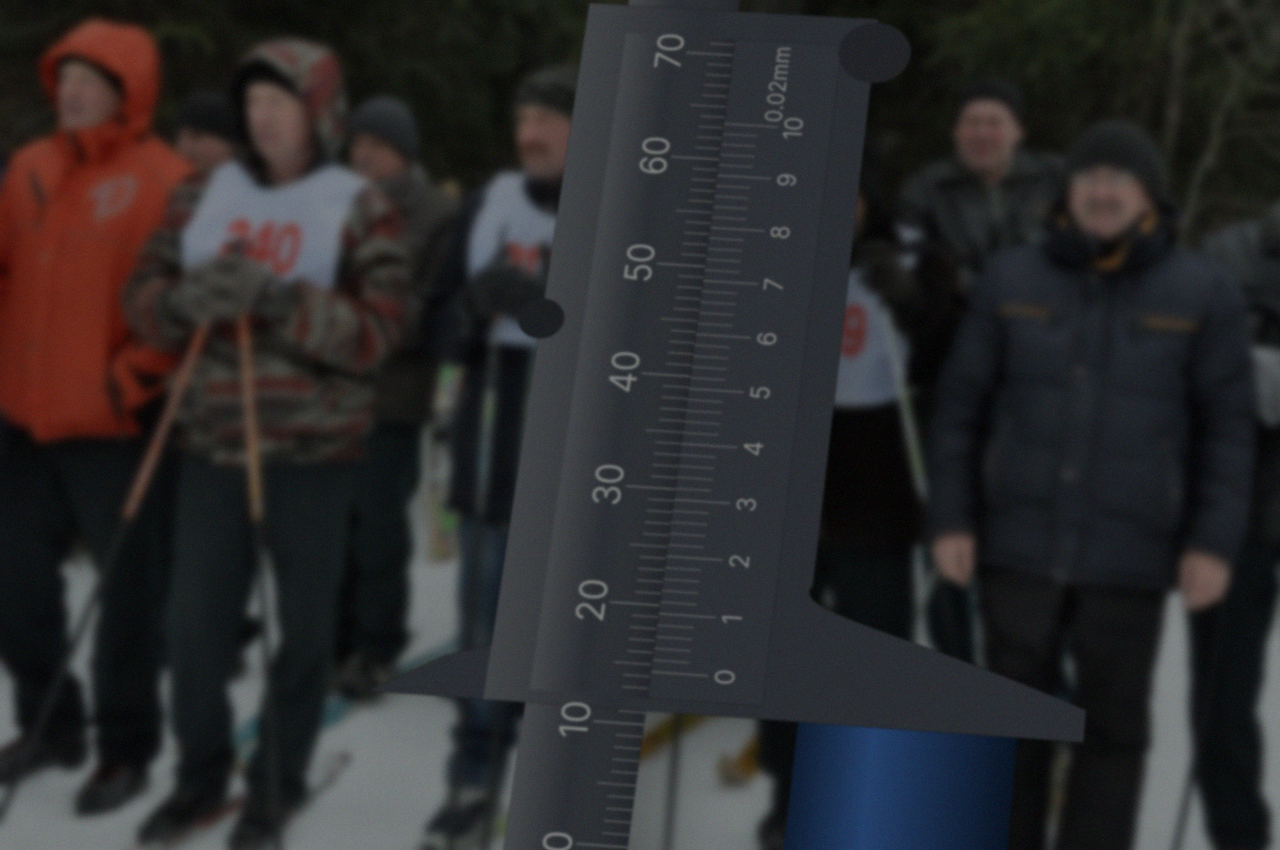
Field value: 14.4 mm
